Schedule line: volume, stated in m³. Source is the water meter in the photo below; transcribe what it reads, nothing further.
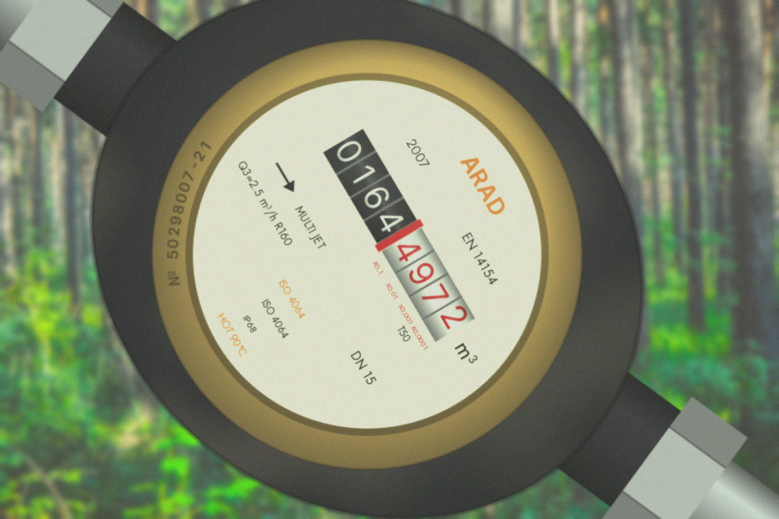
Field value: 164.4972 m³
